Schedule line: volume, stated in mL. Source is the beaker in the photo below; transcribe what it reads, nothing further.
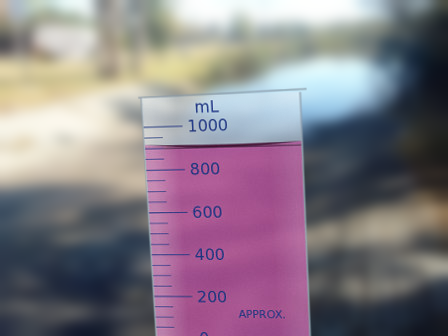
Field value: 900 mL
